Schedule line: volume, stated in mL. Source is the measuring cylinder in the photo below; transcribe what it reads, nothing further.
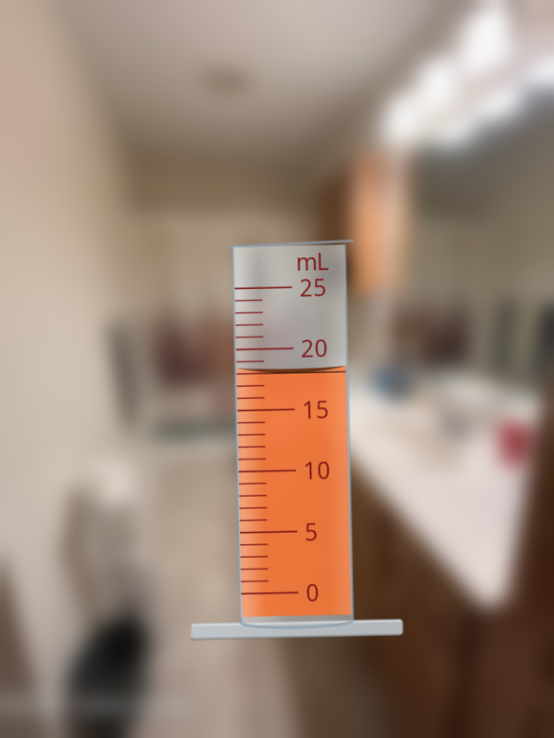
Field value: 18 mL
